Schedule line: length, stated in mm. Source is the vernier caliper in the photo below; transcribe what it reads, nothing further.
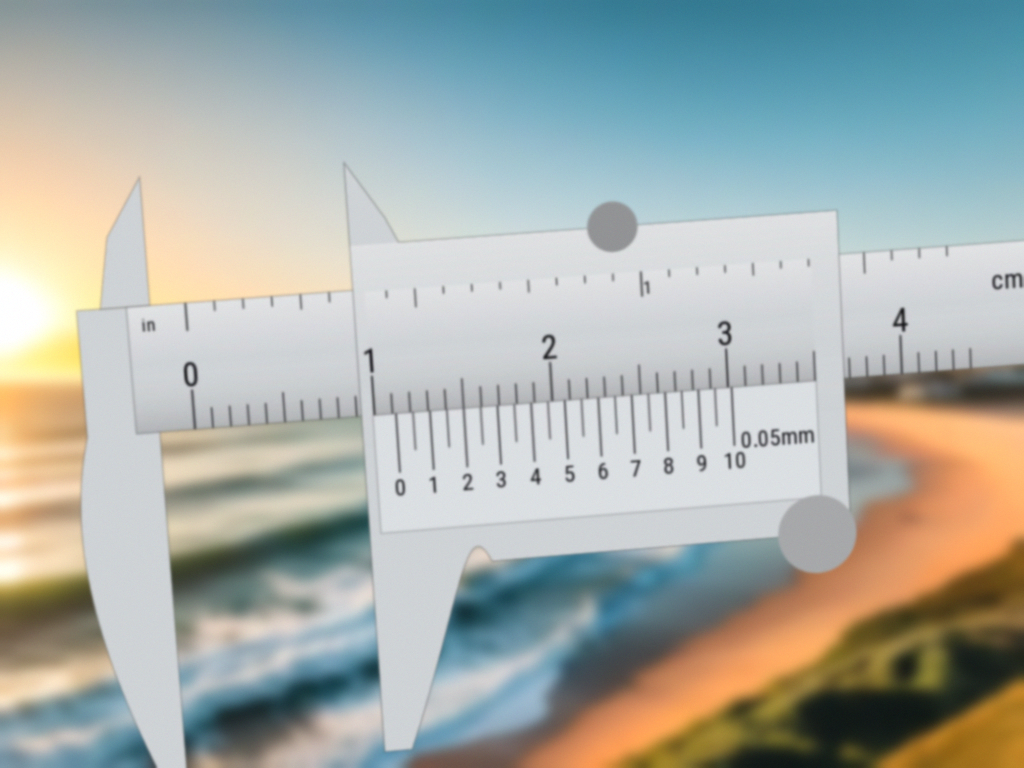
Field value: 11.2 mm
